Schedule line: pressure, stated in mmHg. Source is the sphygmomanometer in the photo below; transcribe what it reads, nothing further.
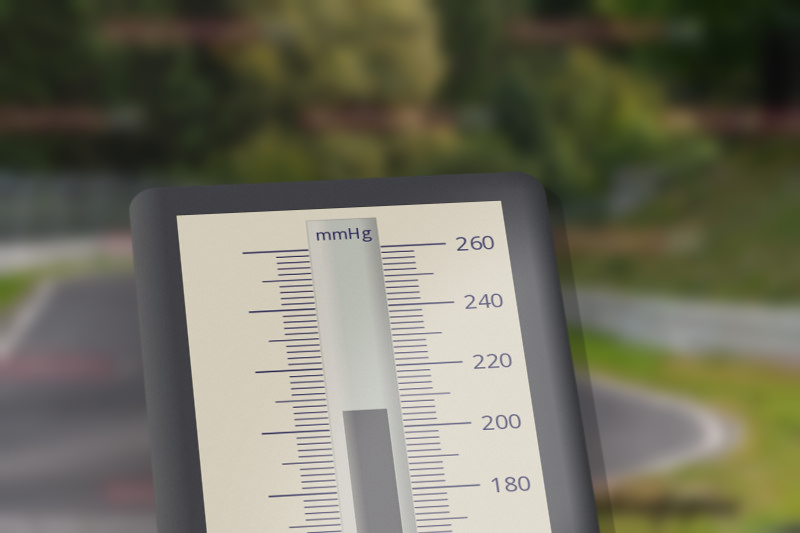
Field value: 206 mmHg
